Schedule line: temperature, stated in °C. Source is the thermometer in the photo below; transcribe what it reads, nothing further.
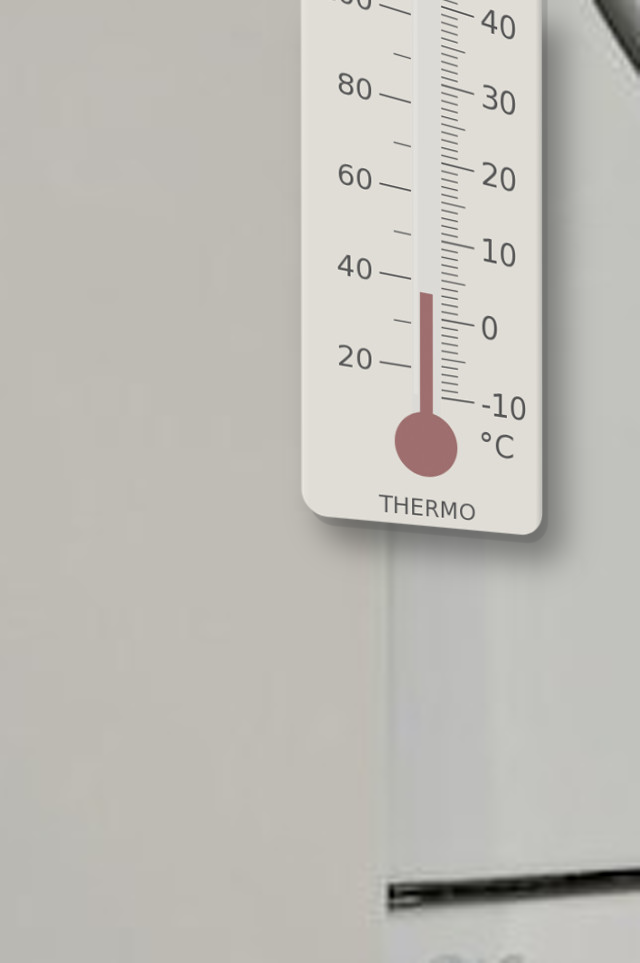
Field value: 3 °C
